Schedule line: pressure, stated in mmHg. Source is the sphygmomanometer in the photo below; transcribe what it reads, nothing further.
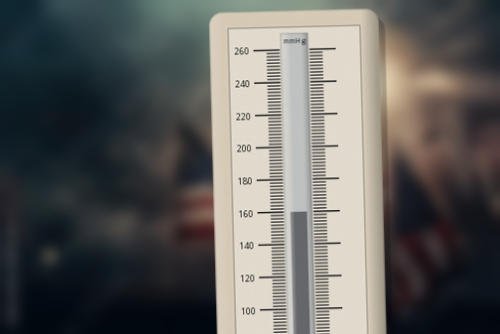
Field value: 160 mmHg
